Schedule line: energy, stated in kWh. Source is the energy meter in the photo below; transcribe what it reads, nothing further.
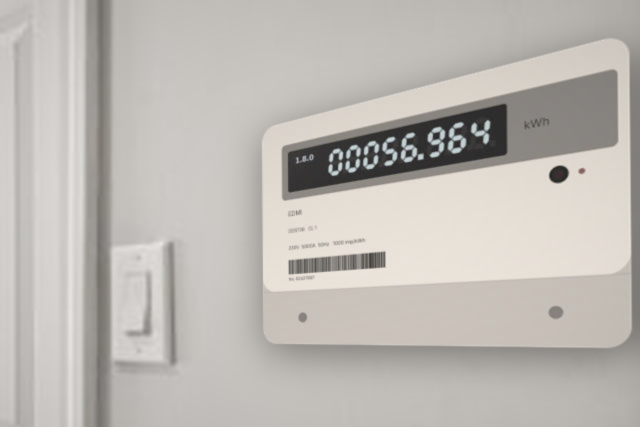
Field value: 56.964 kWh
